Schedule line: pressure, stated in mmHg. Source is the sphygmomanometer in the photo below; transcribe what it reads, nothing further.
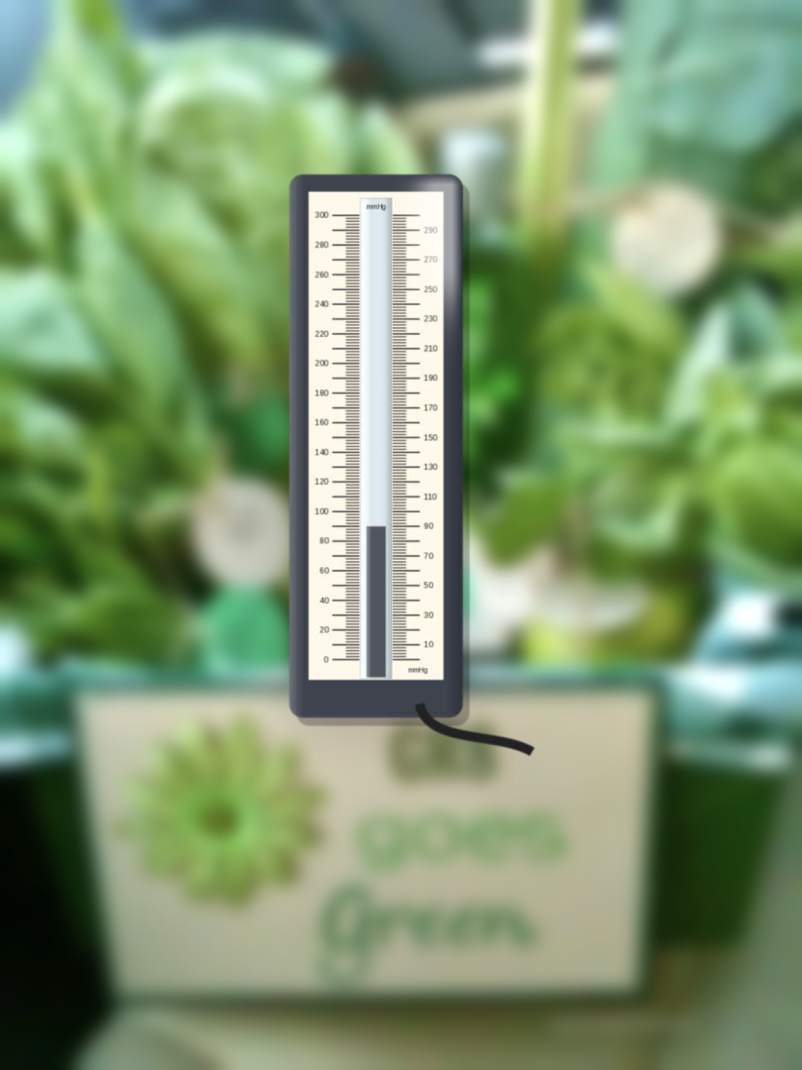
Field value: 90 mmHg
